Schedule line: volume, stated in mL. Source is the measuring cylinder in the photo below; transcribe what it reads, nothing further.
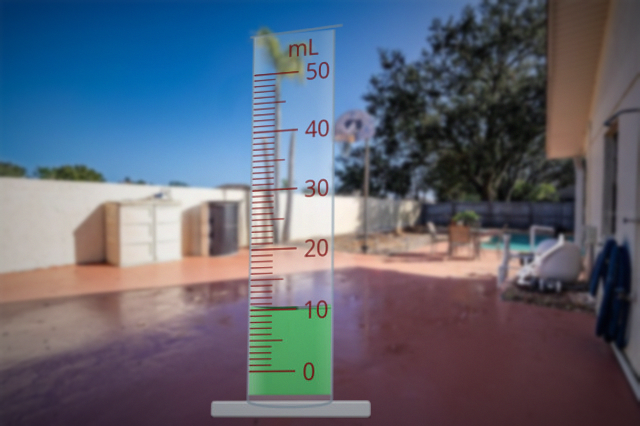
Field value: 10 mL
